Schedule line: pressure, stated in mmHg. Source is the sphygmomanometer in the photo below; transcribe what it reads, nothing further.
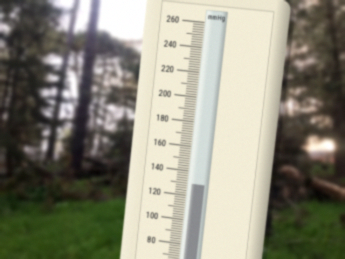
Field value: 130 mmHg
